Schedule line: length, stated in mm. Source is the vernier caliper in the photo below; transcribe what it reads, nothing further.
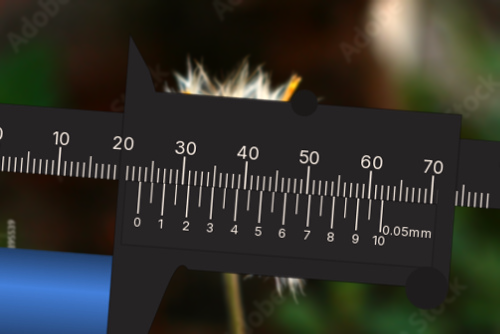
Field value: 23.2 mm
